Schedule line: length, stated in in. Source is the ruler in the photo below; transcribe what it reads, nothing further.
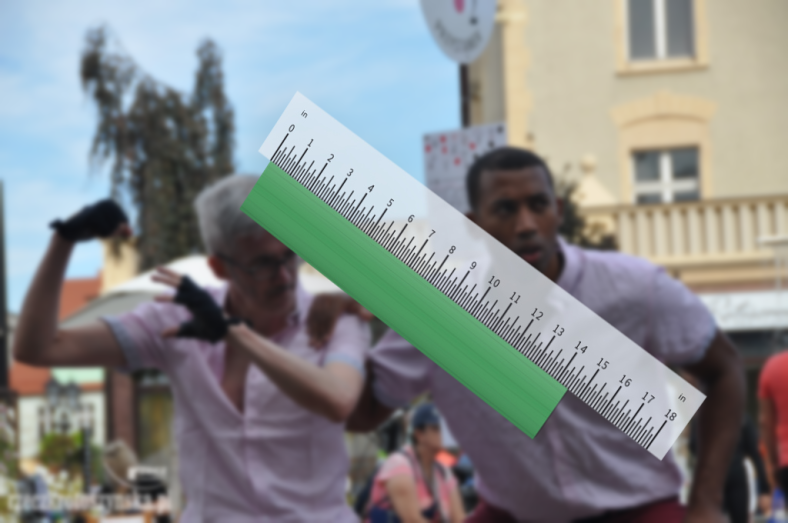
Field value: 14.5 in
